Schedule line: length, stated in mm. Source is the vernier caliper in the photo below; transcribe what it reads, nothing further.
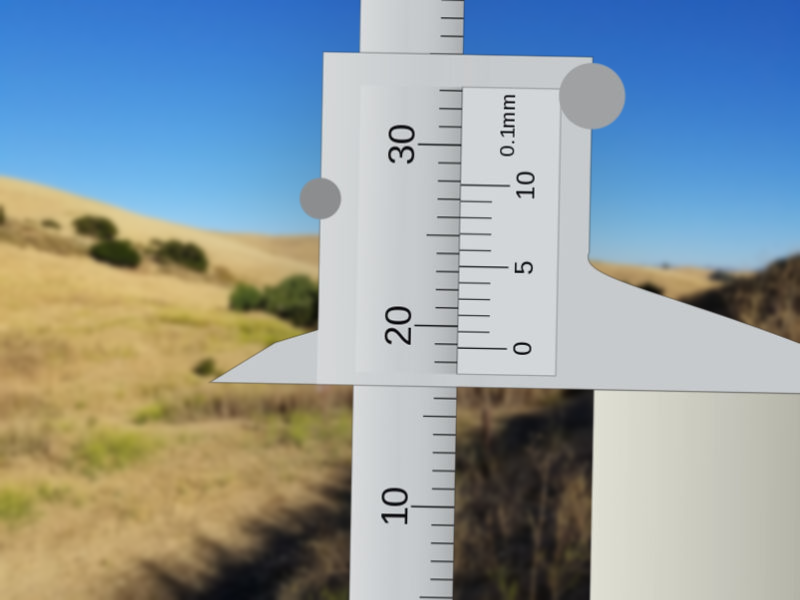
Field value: 18.8 mm
